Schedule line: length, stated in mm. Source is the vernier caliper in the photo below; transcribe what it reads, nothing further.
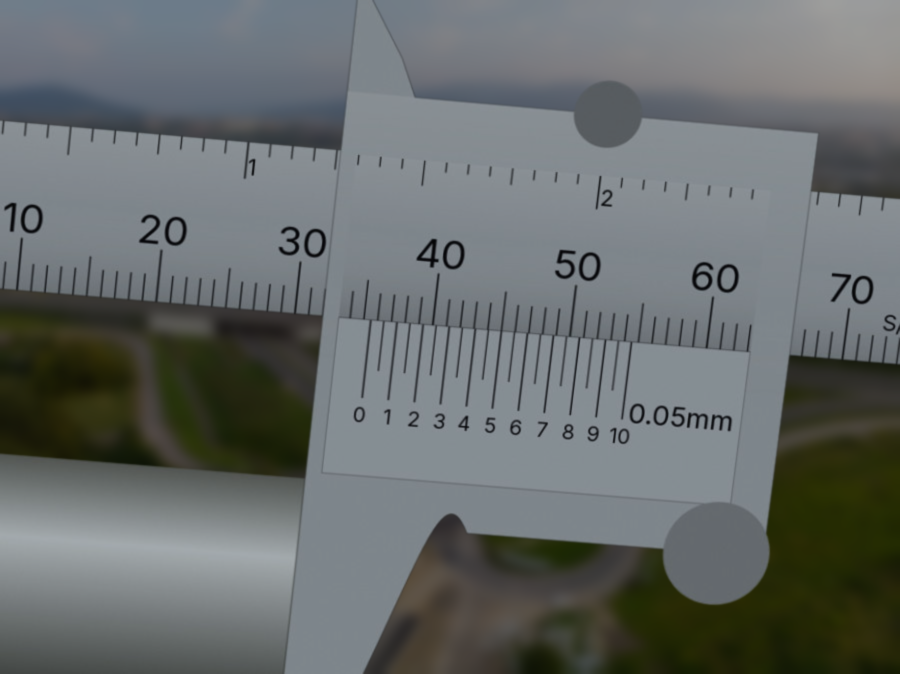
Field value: 35.5 mm
